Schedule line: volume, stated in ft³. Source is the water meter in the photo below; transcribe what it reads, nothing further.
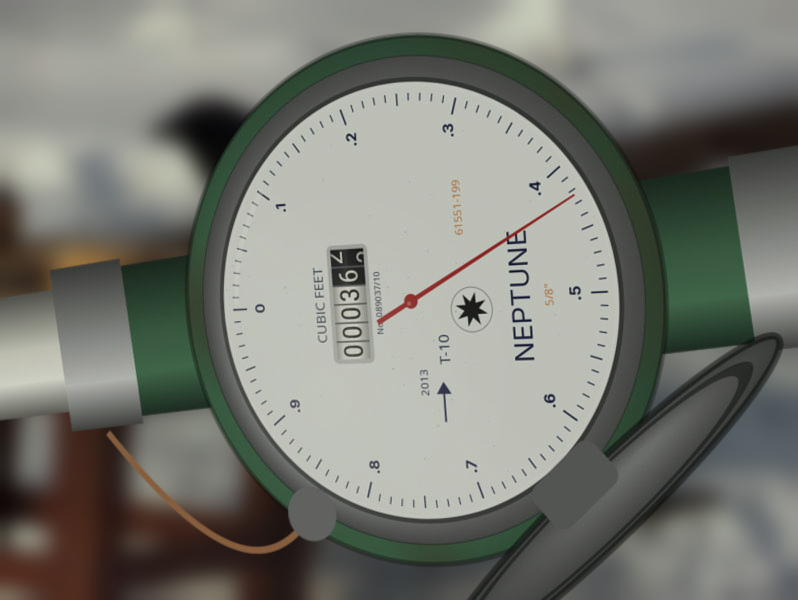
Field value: 362.42 ft³
